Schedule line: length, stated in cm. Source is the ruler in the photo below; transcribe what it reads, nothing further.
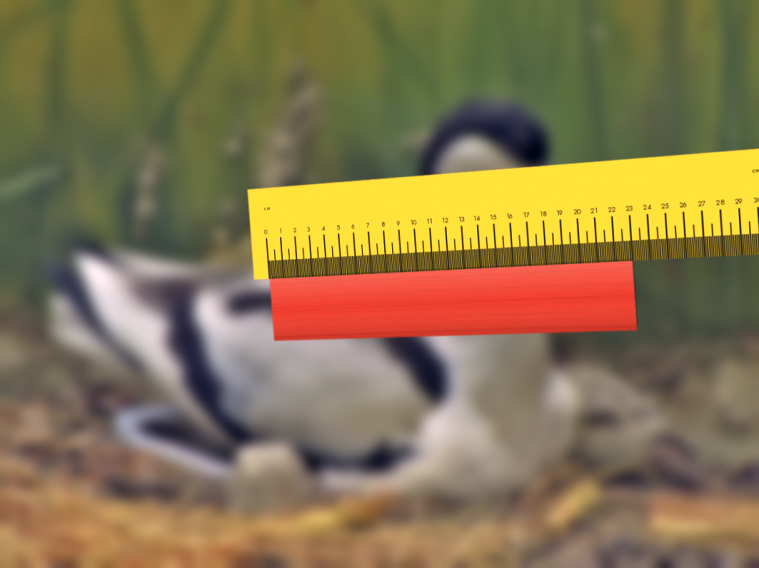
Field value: 23 cm
